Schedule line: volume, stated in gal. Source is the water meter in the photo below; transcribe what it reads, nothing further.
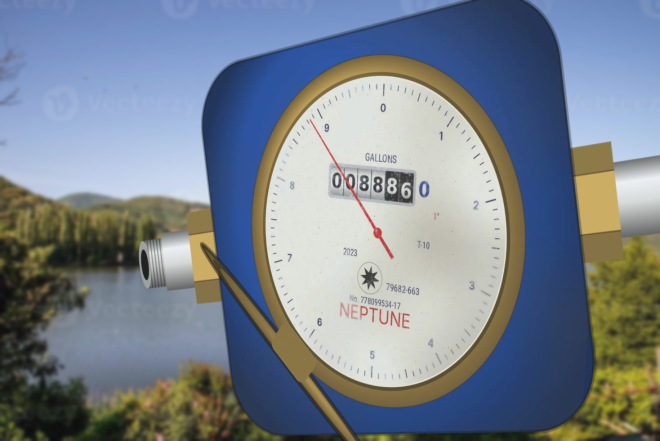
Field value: 88858.8 gal
